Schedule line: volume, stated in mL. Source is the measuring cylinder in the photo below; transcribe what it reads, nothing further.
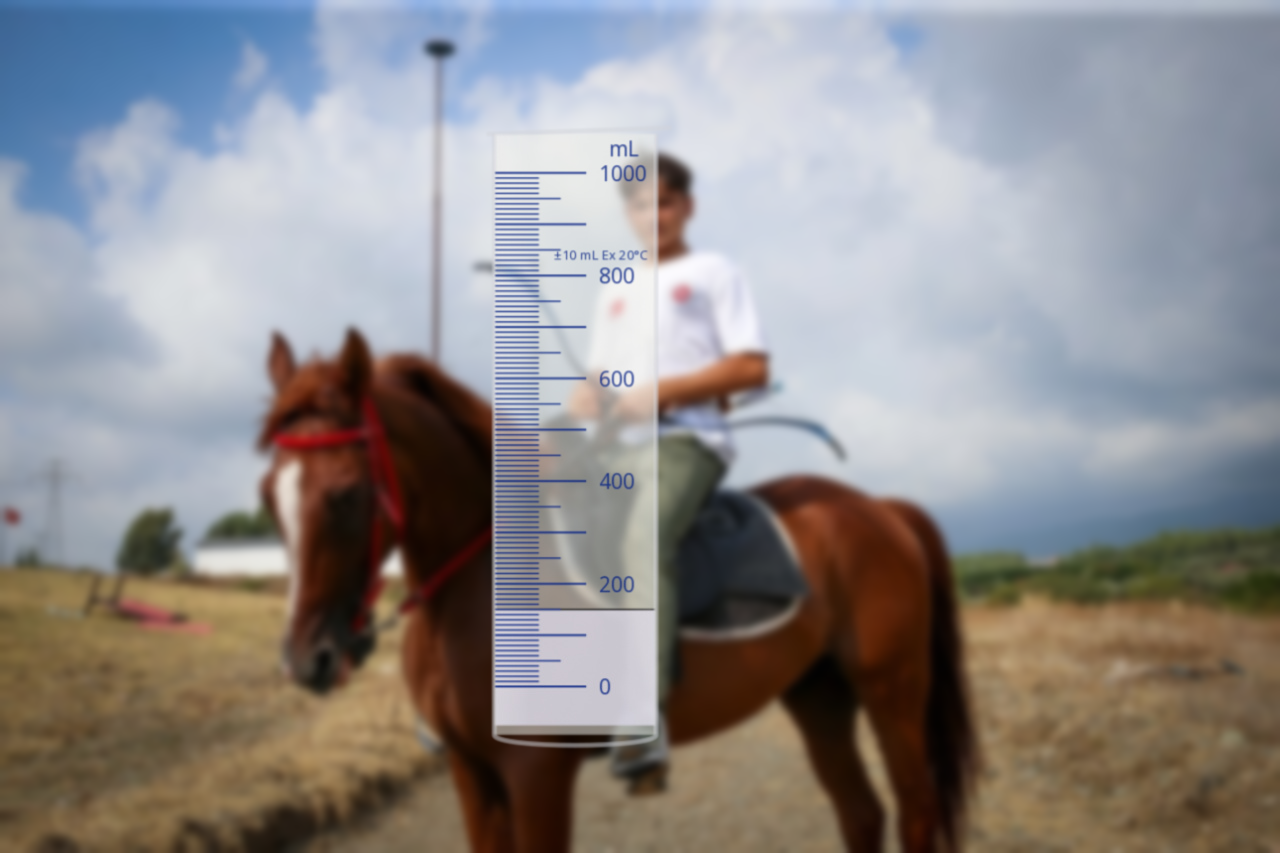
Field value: 150 mL
